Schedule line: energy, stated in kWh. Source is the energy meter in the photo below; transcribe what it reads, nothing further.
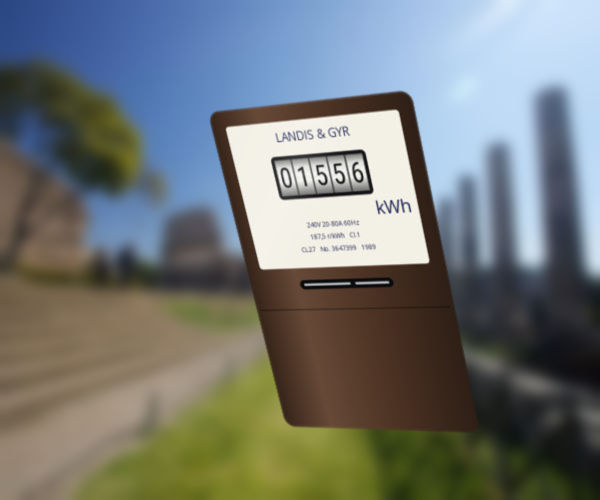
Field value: 1556 kWh
